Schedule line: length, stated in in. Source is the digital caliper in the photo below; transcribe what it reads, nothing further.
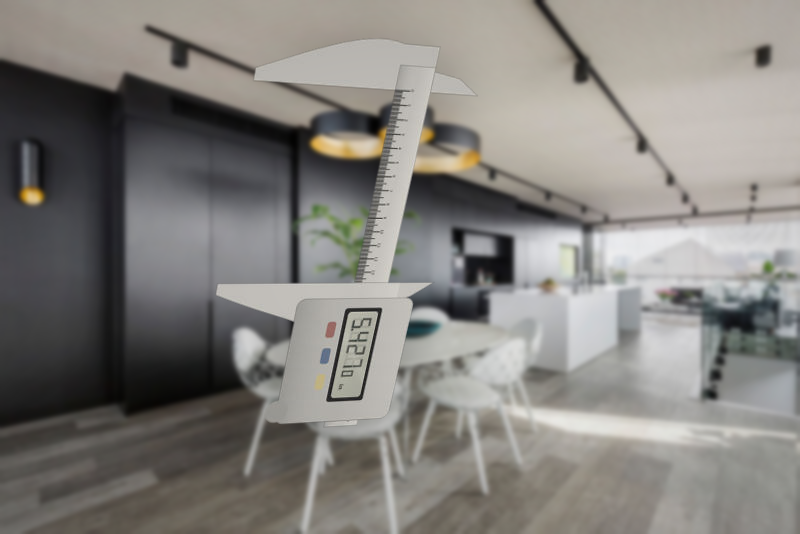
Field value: 5.4270 in
